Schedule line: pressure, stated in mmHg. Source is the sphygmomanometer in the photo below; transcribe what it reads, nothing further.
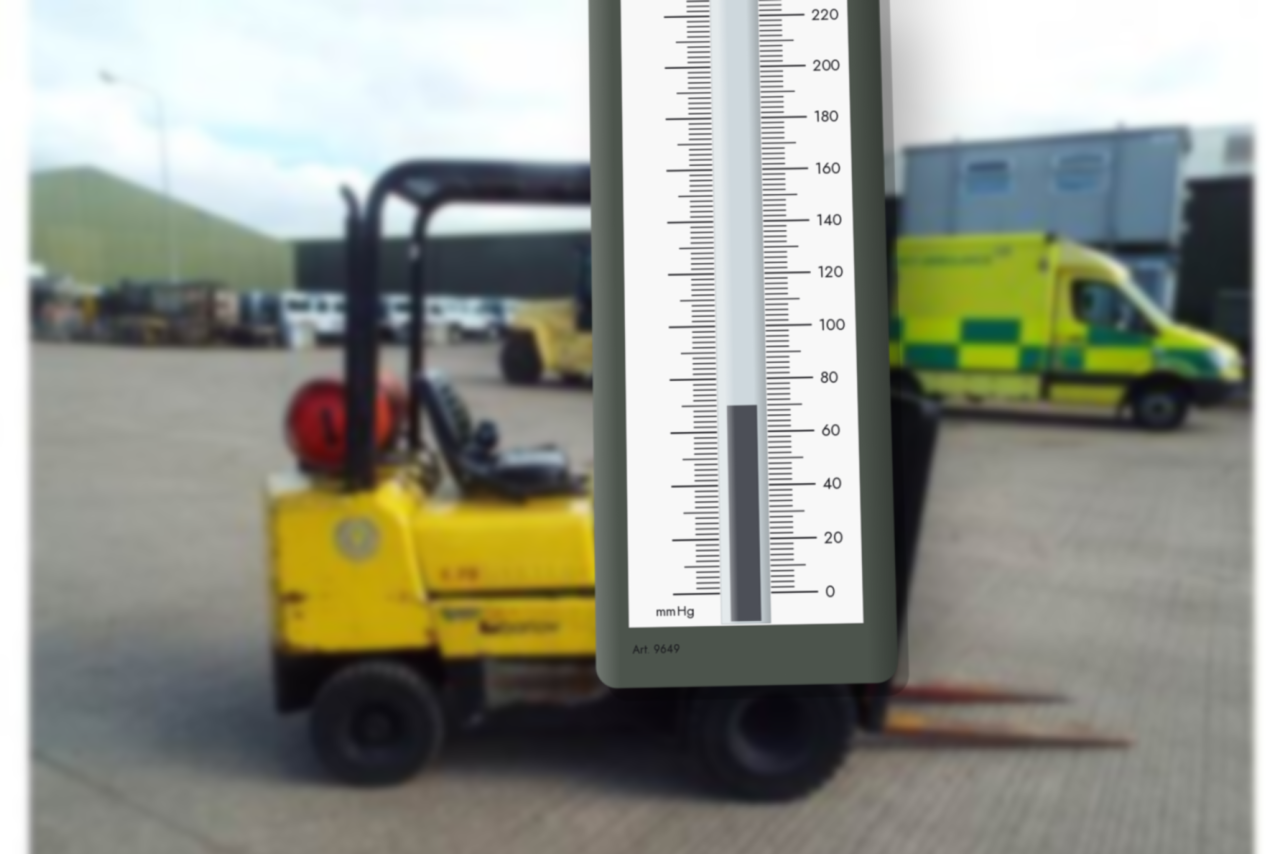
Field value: 70 mmHg
